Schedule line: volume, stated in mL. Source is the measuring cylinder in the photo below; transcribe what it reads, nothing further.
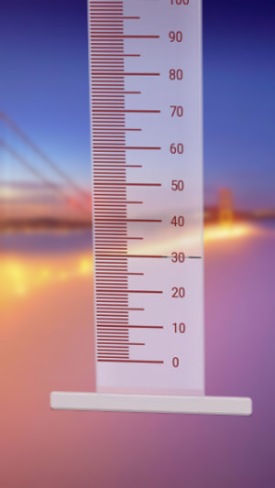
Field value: 30 mL
